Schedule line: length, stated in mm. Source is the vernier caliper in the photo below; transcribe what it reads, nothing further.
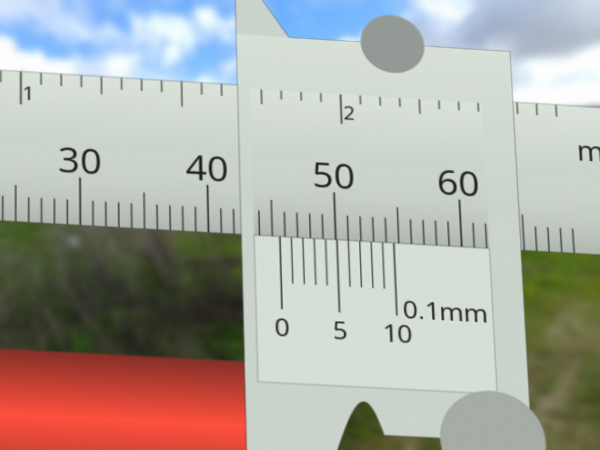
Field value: 45.6 mm
